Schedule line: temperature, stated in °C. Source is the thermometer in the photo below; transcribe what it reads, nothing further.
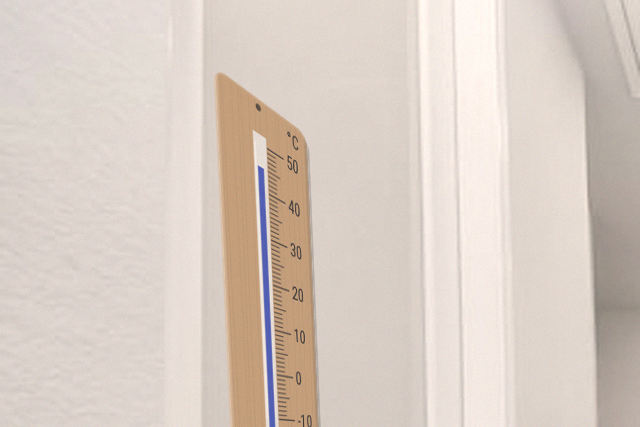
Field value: 45 °C
